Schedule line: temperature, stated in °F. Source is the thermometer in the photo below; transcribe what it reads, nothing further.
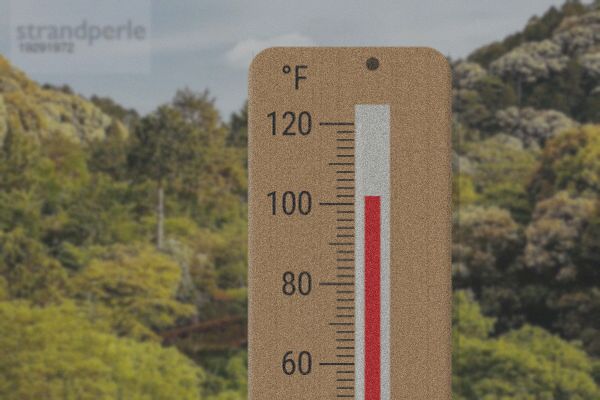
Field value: 102 °F
